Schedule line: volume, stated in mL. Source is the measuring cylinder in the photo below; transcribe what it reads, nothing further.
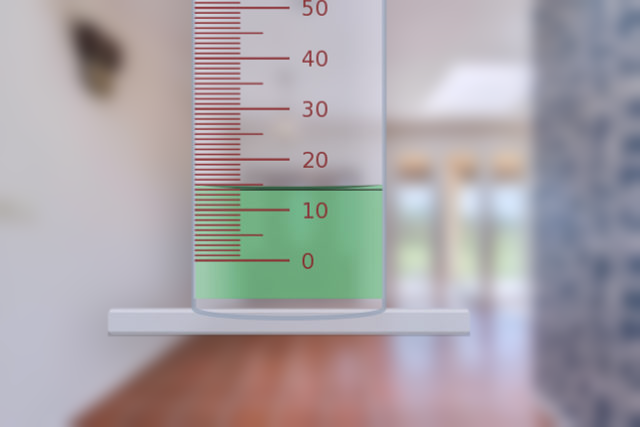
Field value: 14 mL
